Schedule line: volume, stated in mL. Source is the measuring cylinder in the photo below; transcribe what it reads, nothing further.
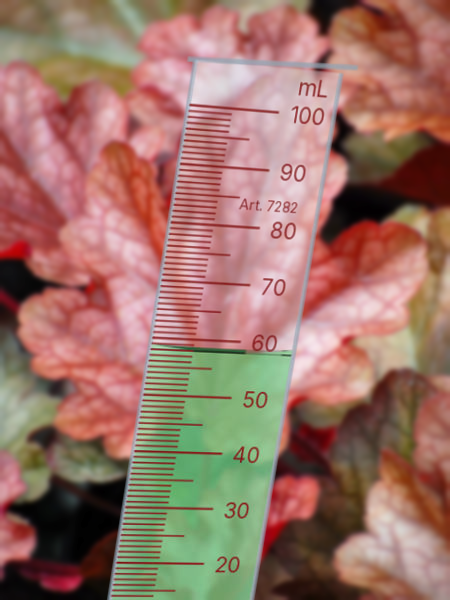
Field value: 58 mL
